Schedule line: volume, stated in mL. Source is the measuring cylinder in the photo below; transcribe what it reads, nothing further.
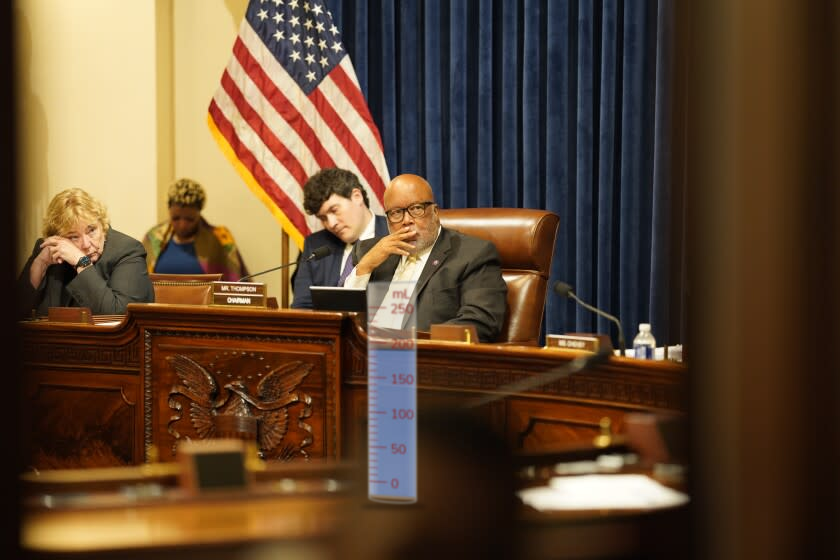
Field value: 190 mL
